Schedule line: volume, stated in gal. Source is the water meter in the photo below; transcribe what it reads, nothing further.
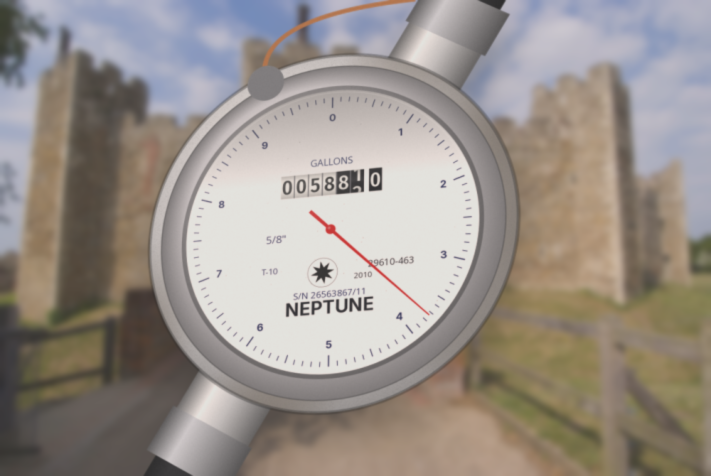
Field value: 58813.7 gal
